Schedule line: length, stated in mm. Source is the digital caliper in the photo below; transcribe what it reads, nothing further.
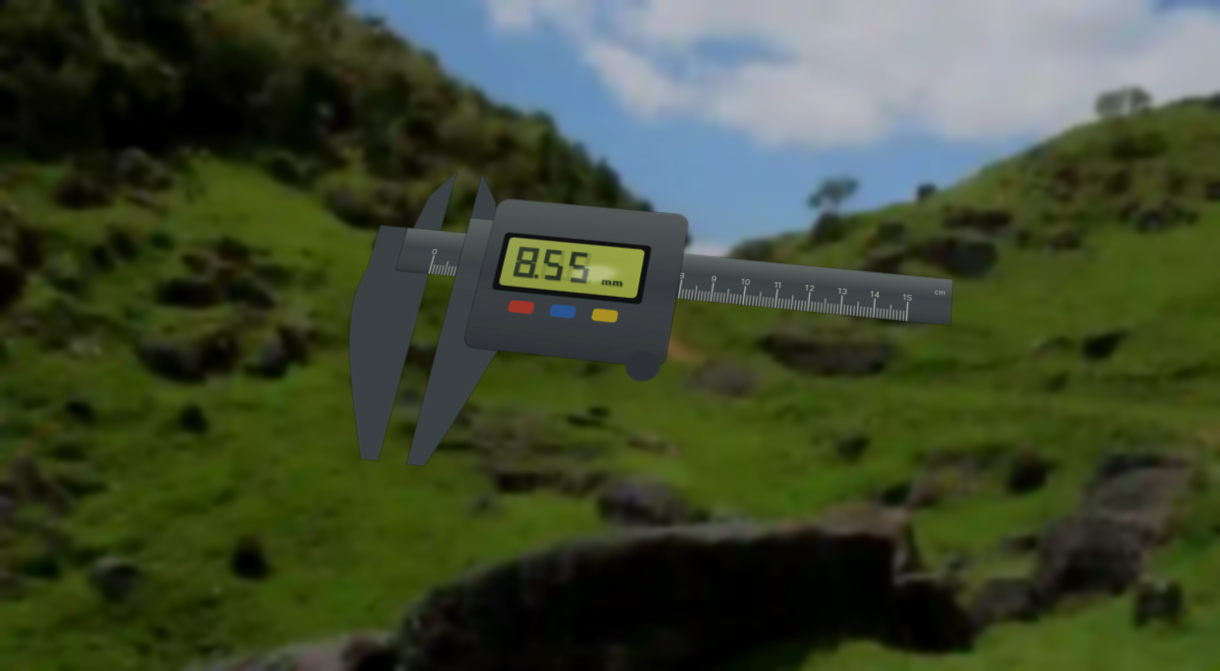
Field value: 8.55 mm
